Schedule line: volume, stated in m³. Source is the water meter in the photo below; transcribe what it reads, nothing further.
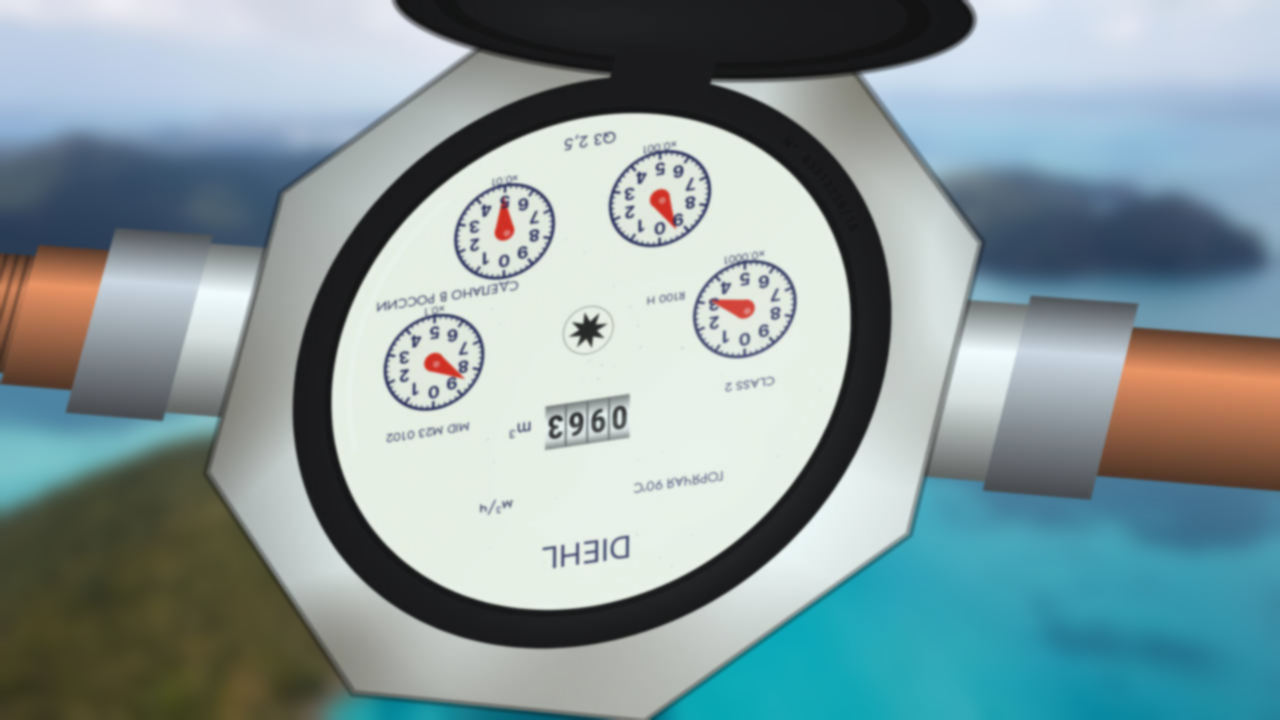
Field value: 963.8493 m³
